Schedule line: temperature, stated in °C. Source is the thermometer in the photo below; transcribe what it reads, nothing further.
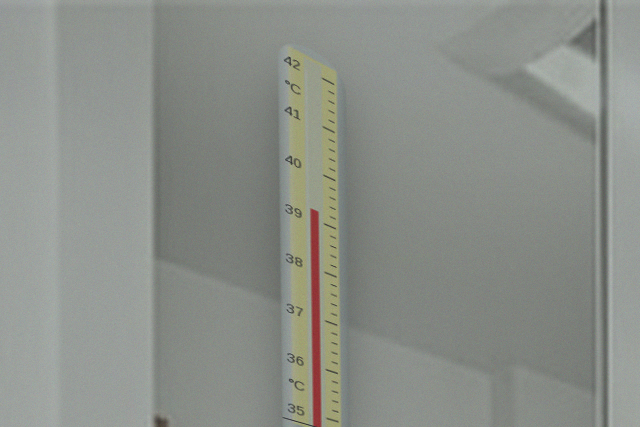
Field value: 39.2 °C
